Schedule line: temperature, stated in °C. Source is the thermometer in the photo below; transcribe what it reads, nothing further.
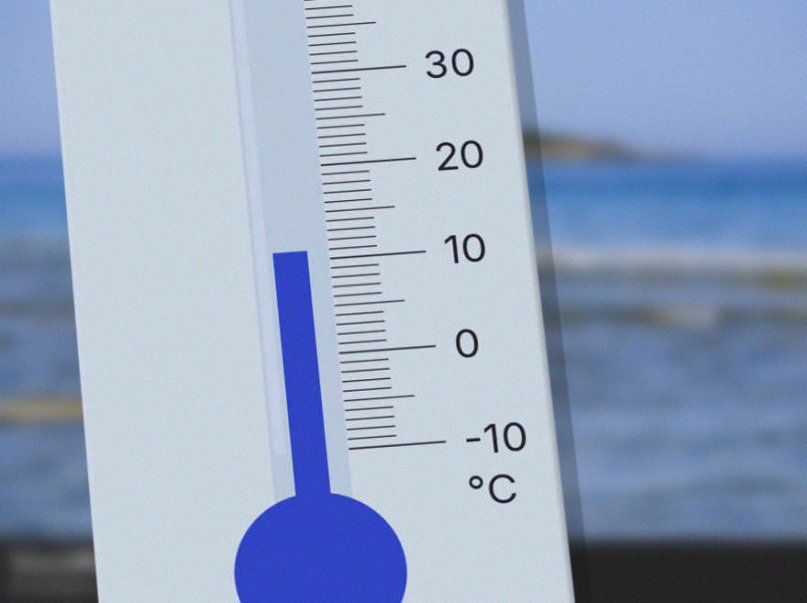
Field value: 11 °C
